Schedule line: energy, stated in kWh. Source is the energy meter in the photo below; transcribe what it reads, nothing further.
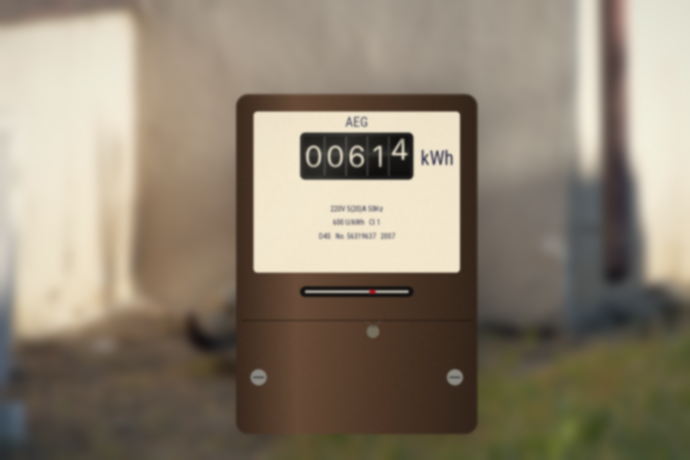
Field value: 614 kWh
